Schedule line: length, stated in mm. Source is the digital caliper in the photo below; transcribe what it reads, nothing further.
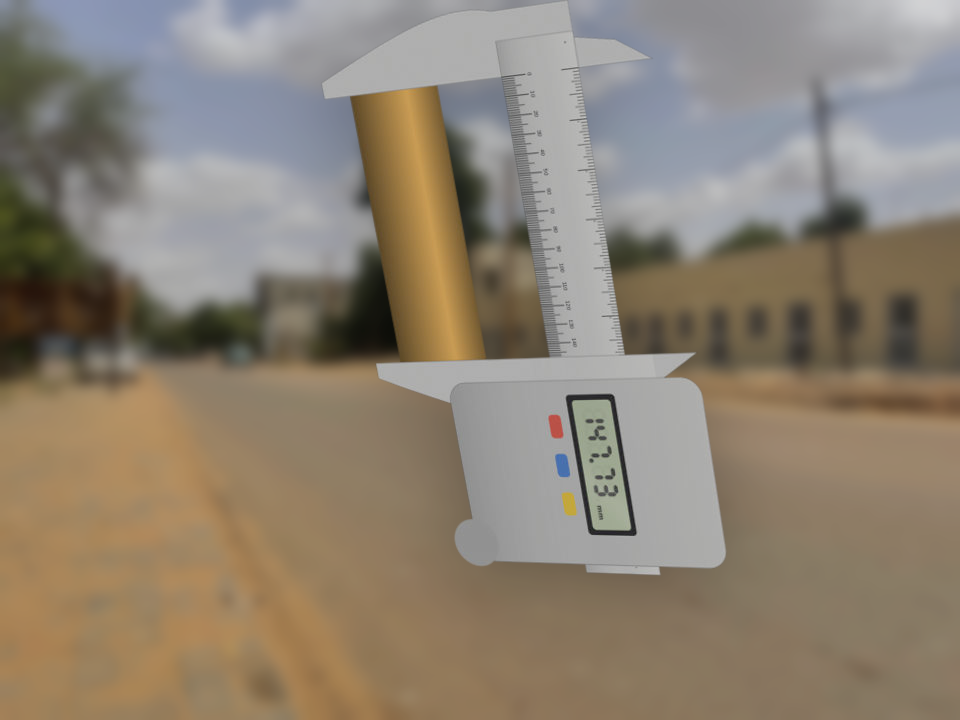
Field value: 147.73 mm
